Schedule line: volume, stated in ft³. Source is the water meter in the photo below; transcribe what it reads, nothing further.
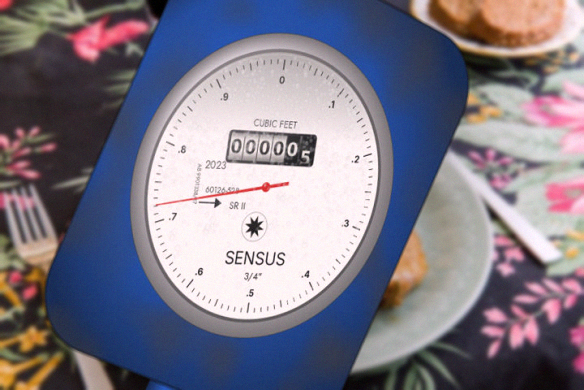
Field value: 4.72 ft³
